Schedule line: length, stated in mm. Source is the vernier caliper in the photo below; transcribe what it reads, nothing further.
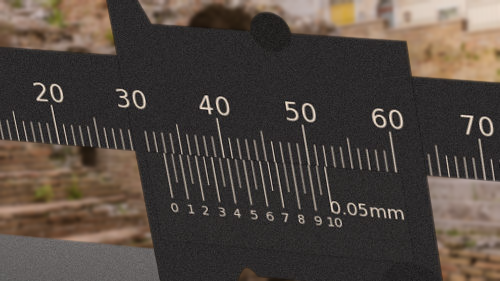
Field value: 32.8 mm
